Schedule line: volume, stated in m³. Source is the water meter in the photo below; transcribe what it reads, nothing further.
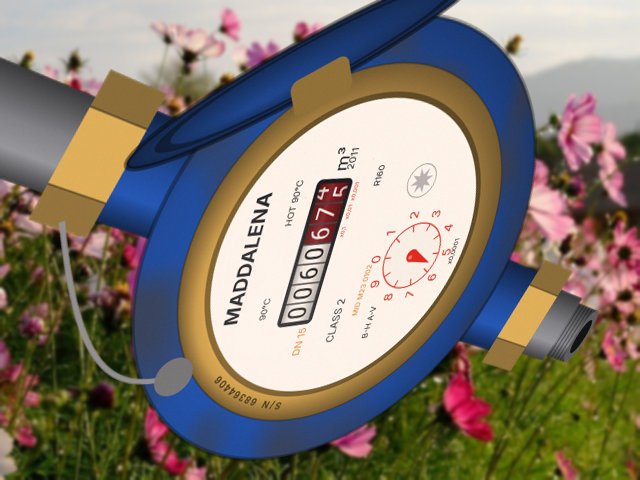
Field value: 60.6745 m³
